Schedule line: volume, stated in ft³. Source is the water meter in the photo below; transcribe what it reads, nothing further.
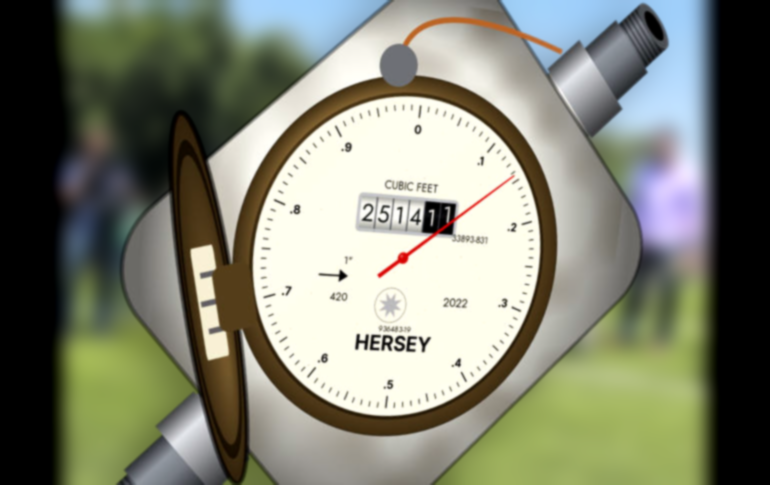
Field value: 251411.14 ft³
